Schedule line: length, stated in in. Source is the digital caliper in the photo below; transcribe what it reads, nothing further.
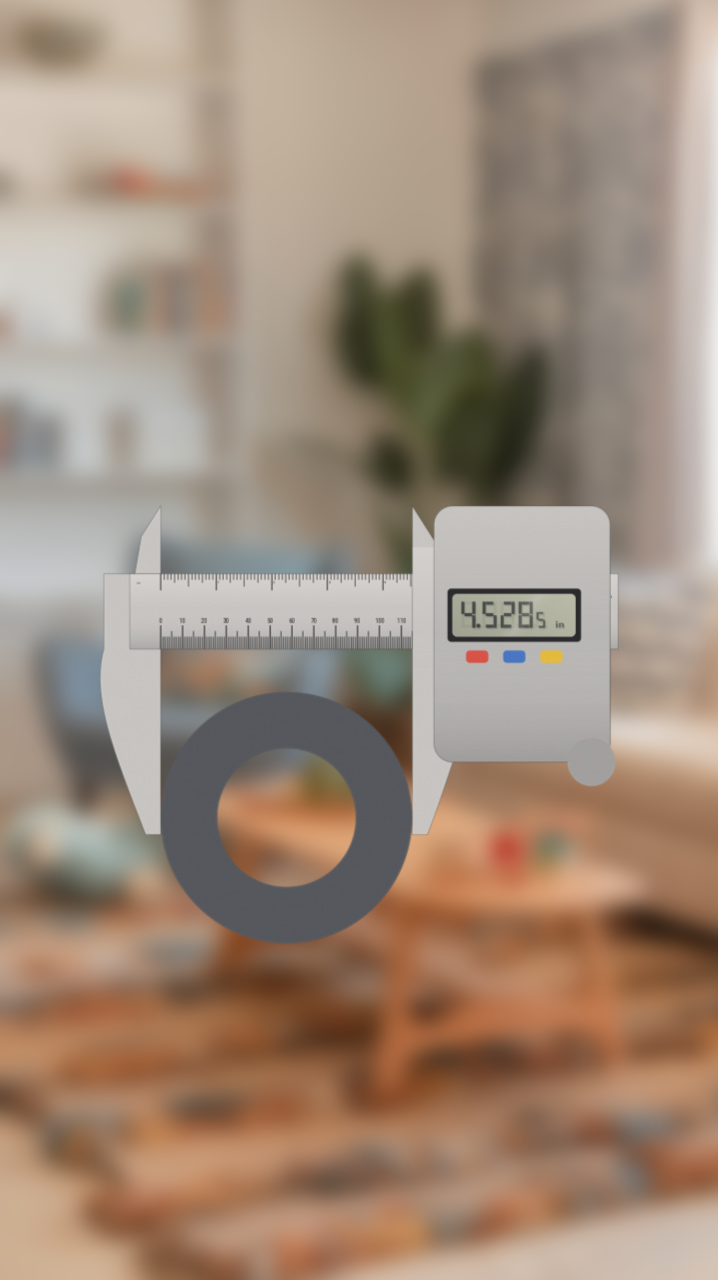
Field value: 4.5285 in
